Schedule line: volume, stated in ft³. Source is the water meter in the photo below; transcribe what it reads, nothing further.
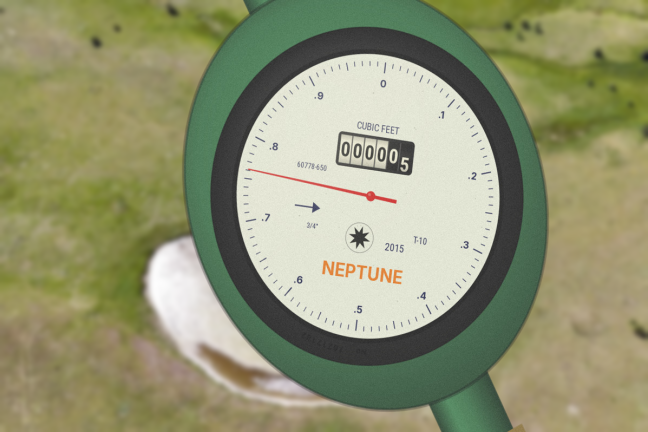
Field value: 4.76 ft³
